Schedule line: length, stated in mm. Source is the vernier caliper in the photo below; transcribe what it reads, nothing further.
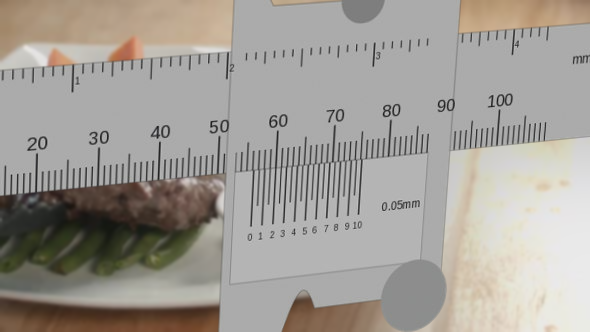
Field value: 56.2 mm
